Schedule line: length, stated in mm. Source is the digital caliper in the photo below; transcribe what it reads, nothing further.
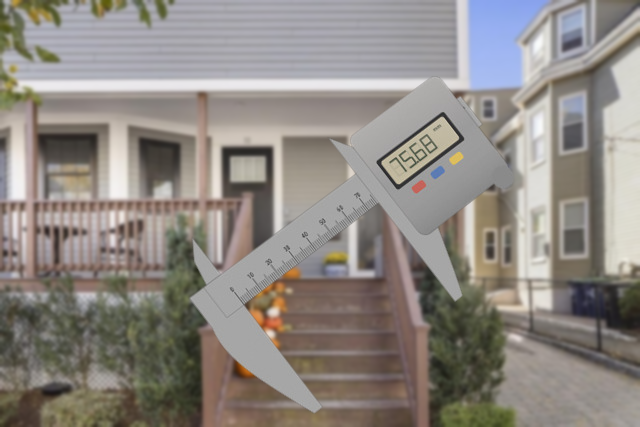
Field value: 75.68 mm
